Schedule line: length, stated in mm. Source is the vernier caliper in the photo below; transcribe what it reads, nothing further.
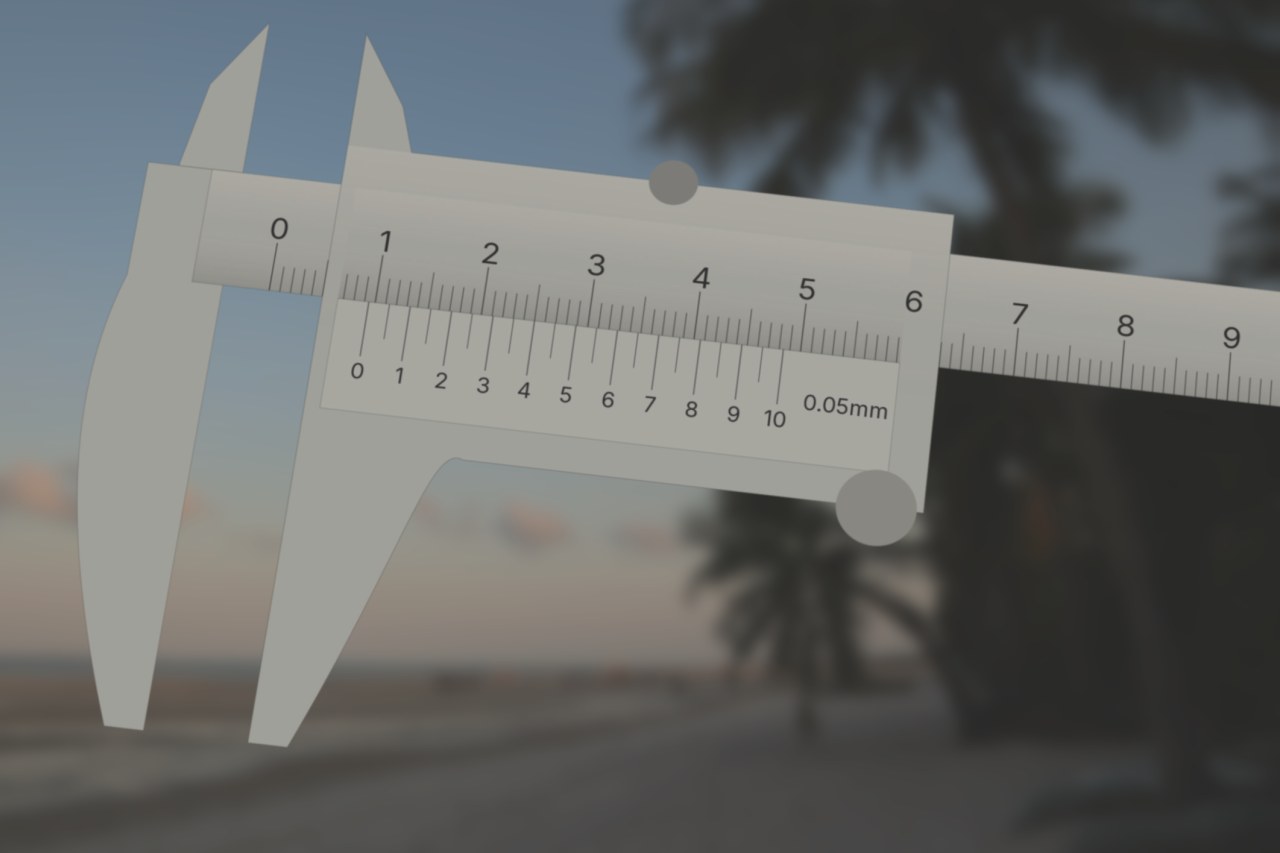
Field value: 9.4 mm
